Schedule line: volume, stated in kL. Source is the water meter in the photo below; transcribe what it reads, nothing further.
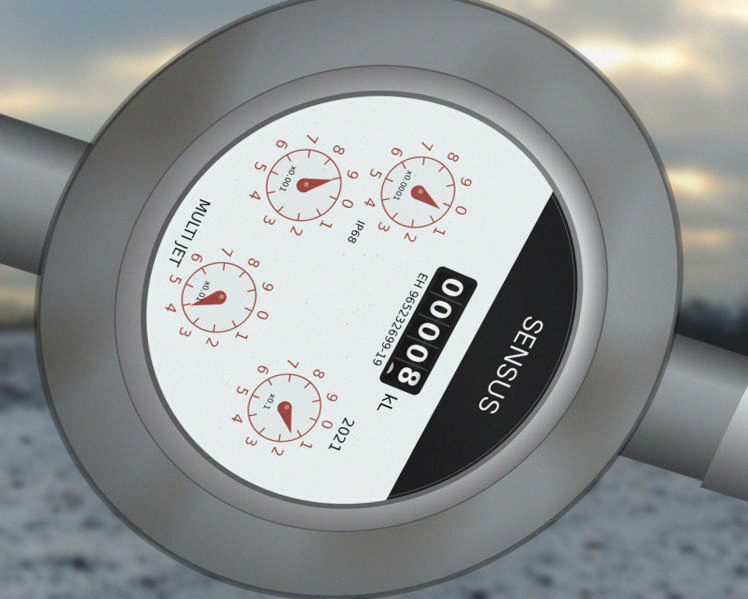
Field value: 8.1390 kL
